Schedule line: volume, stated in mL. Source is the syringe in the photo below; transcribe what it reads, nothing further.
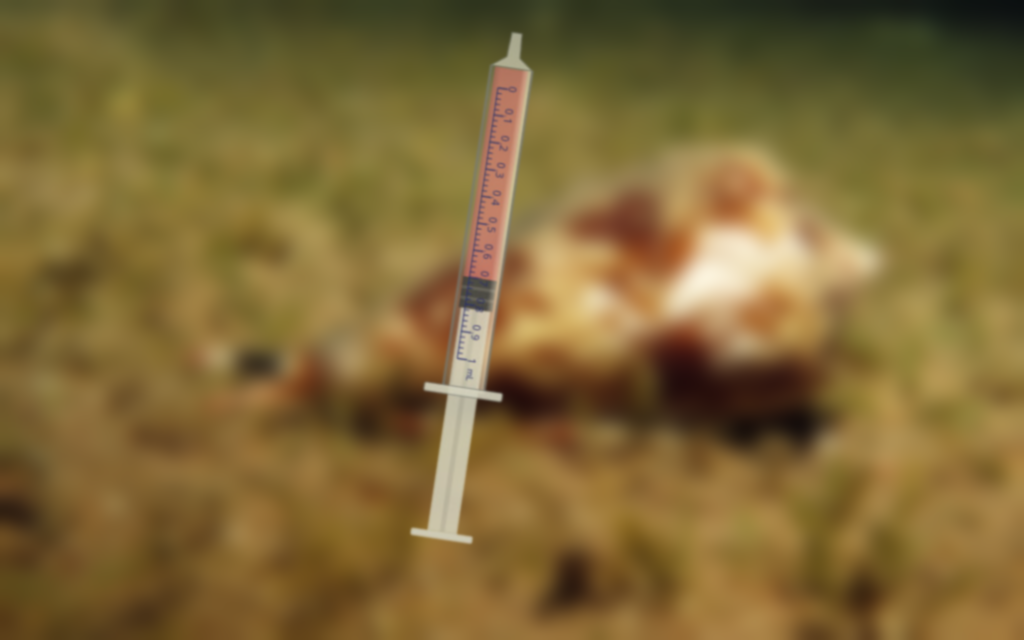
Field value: 0.7 mL
